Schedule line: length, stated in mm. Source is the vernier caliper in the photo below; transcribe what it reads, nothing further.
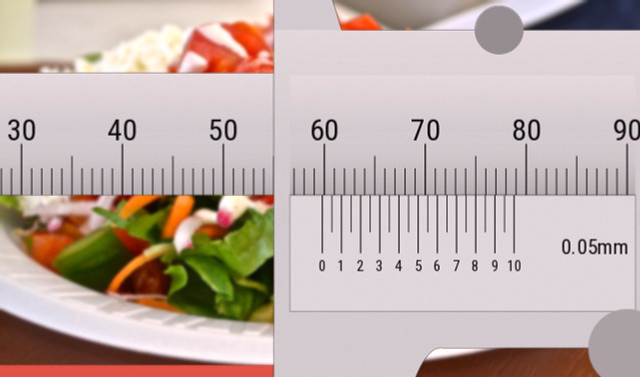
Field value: 59.8 mm
